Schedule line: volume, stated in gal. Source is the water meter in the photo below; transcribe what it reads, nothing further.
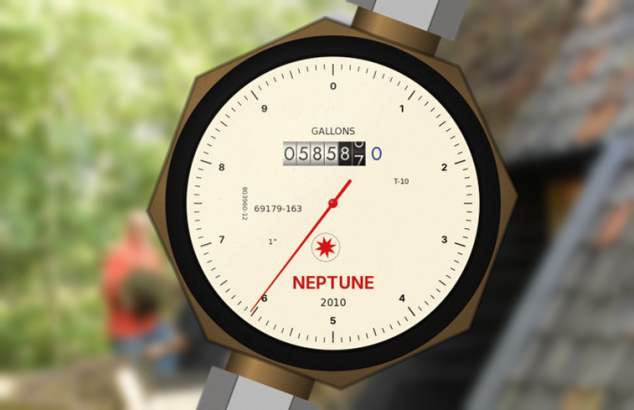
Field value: 585866.0 gal
